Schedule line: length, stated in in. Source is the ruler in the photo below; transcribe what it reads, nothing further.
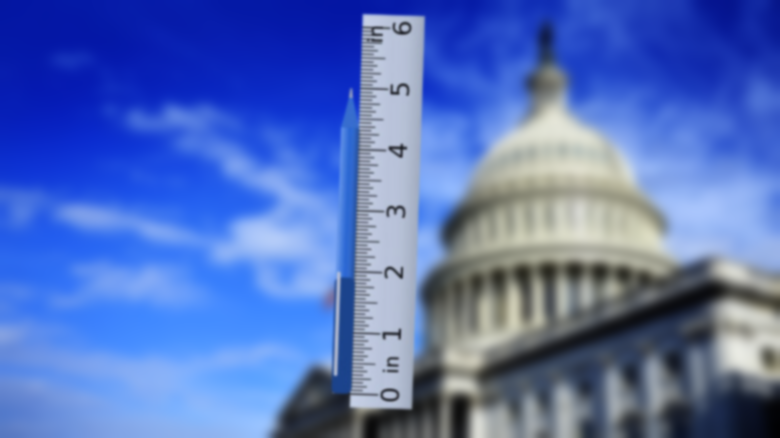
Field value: 5 in
